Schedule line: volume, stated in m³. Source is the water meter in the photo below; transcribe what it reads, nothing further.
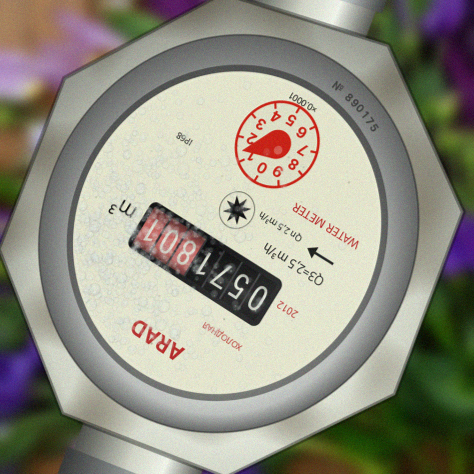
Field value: 571.8011 m³
